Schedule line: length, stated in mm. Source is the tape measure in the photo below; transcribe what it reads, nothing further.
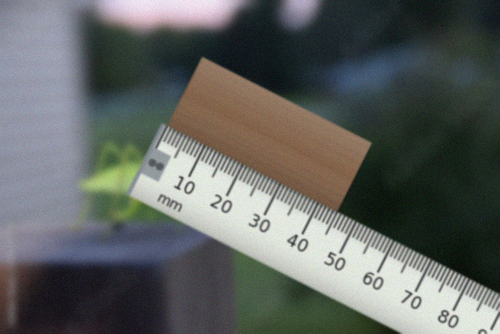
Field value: 45 mm
